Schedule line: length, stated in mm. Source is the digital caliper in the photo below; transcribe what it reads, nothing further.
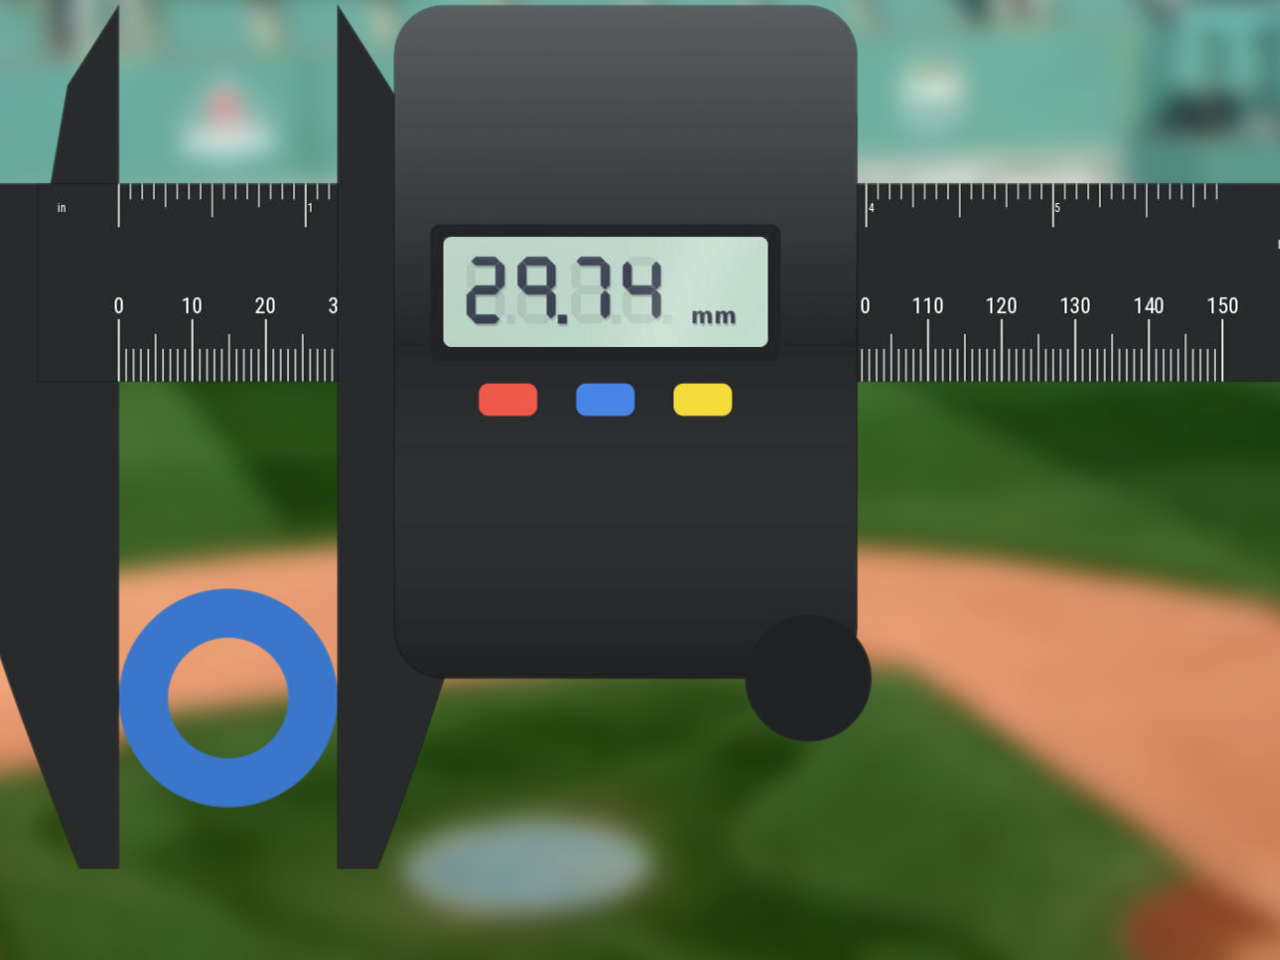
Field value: 29.74 mm
